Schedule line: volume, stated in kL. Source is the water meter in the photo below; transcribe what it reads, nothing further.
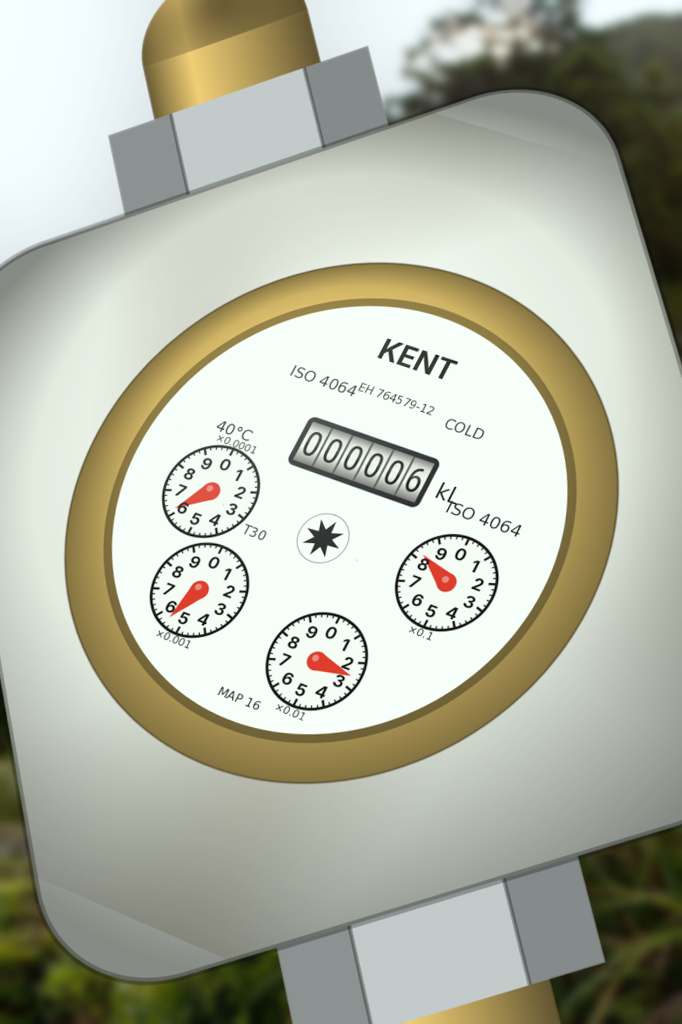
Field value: 6.8256 kL
